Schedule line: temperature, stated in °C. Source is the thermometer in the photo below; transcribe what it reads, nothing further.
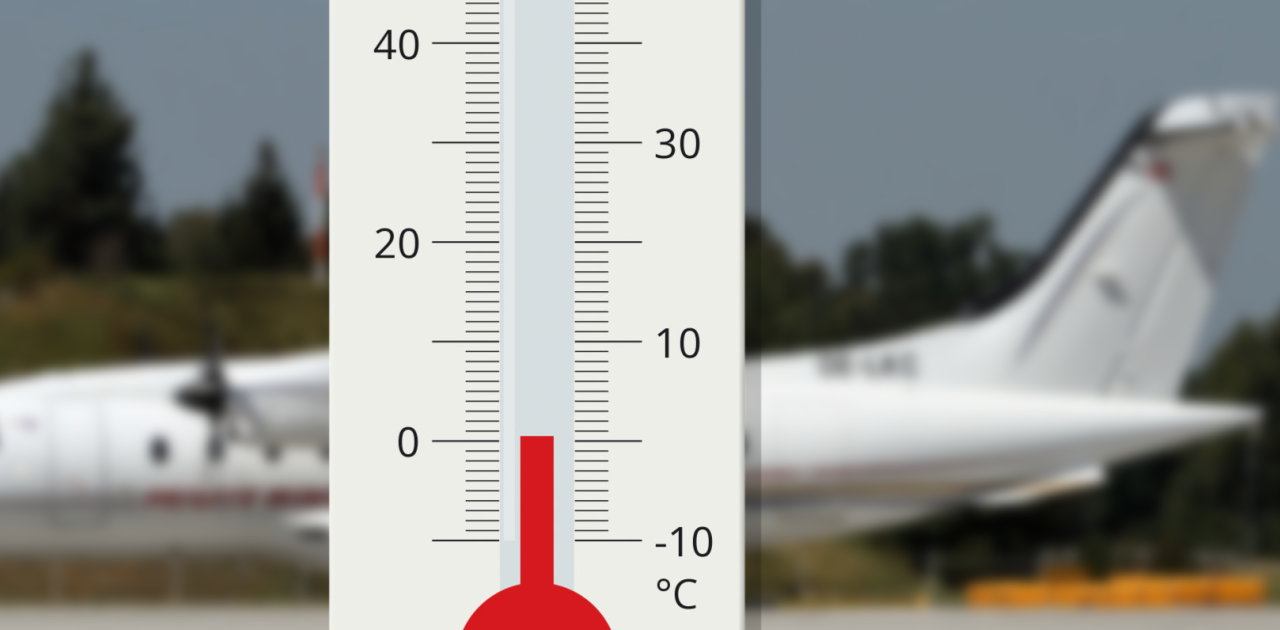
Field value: 0.5 °C
